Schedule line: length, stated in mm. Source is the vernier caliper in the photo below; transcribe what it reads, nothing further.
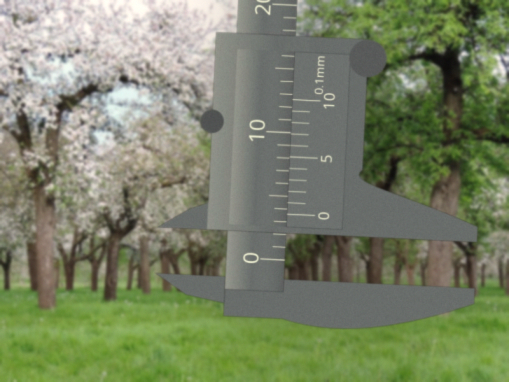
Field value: 3.6 mm
